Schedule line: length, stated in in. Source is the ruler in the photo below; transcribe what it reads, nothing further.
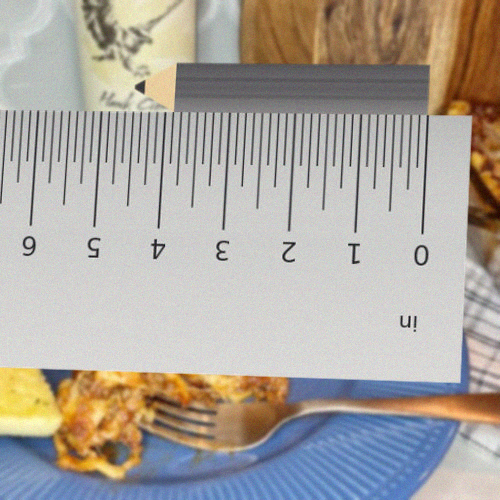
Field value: 4.5 in
